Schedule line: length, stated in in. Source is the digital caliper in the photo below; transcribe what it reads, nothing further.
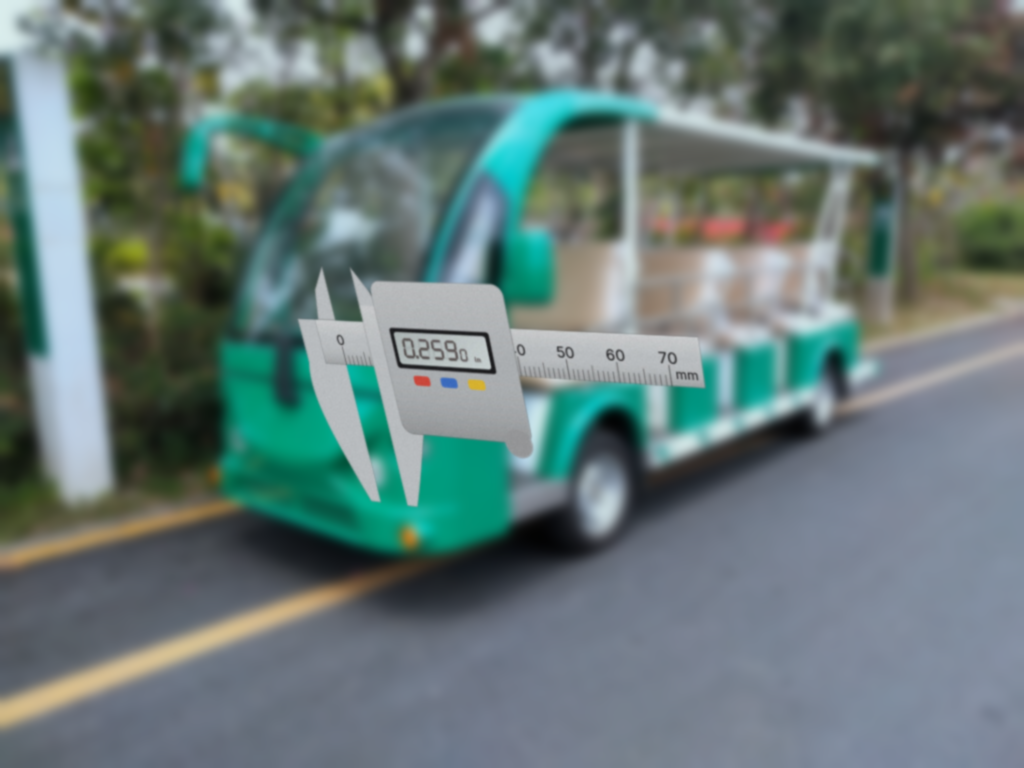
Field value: 0.2590 in
